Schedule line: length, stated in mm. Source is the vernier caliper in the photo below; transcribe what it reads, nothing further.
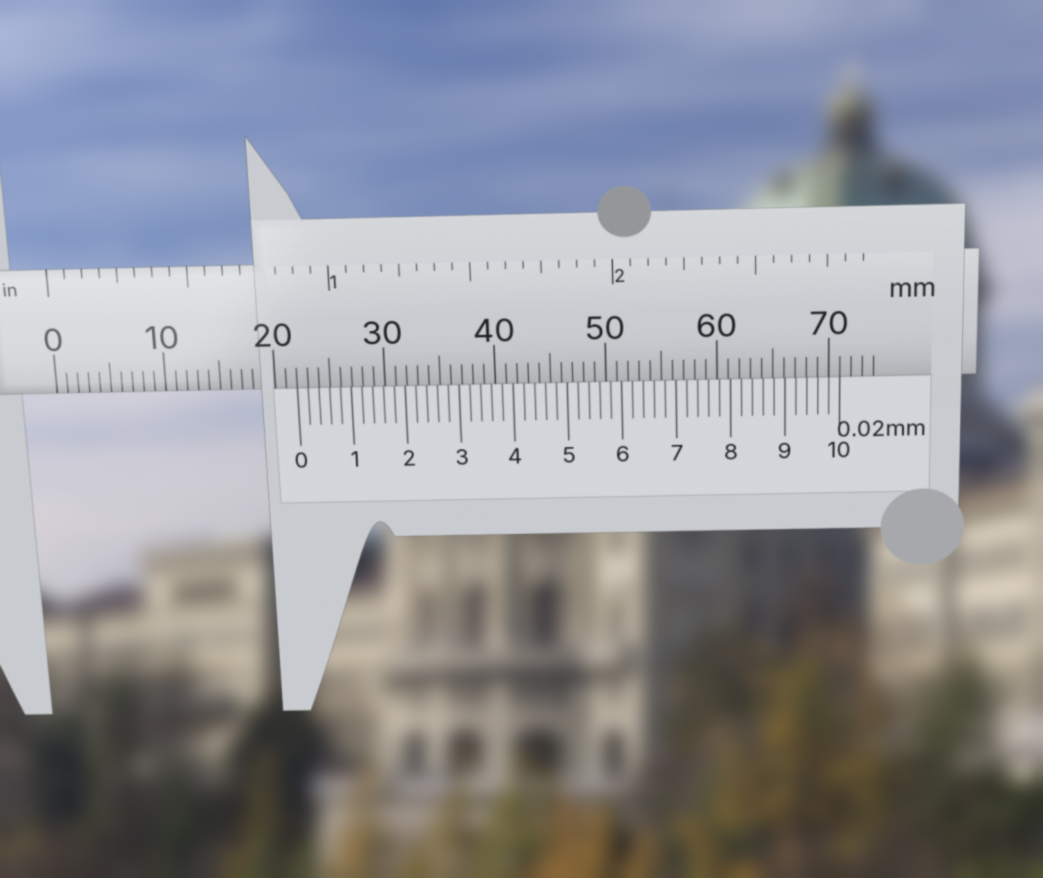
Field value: 22.0 mm
